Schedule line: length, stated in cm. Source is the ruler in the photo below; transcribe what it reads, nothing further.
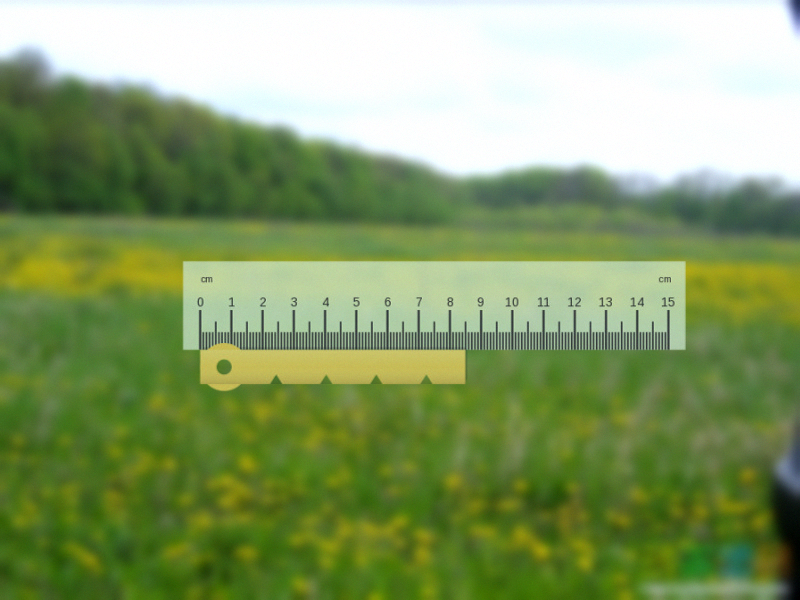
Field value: 8.5 cm
